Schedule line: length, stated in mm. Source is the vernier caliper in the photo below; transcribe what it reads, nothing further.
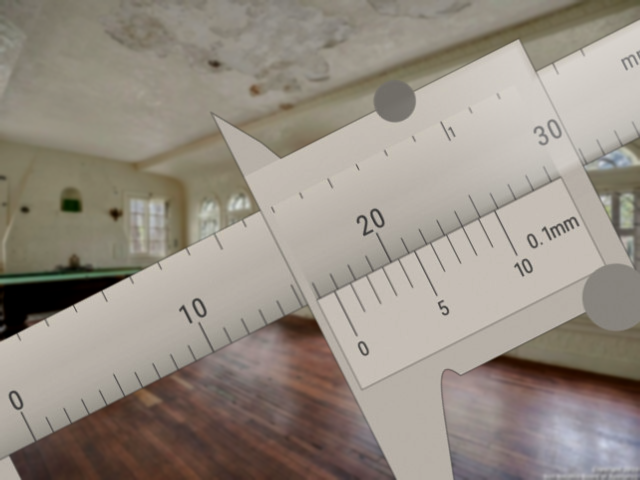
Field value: 16.8 mm
